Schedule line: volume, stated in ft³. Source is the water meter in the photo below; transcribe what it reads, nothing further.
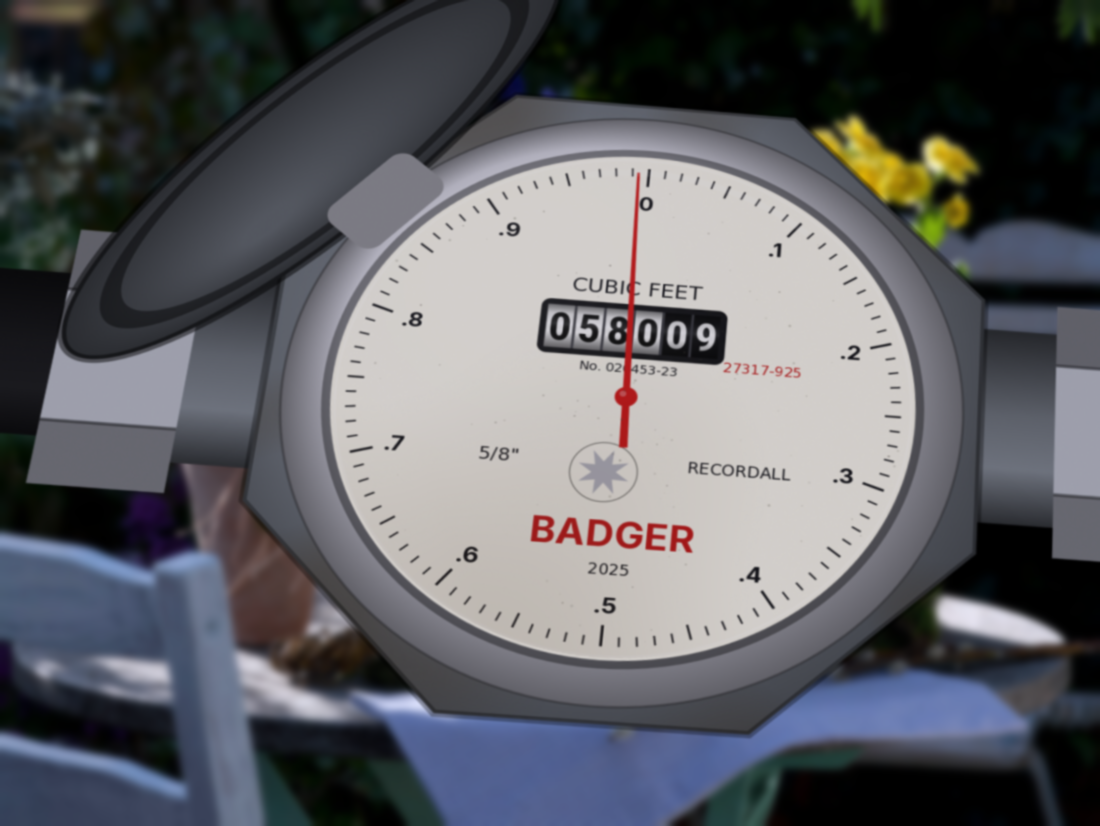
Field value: 58008.99 ft³
